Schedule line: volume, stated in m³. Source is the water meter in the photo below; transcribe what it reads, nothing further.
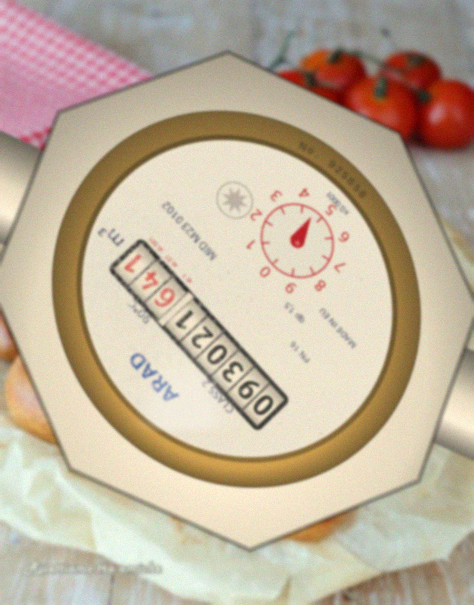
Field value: 93021.6414 m³
